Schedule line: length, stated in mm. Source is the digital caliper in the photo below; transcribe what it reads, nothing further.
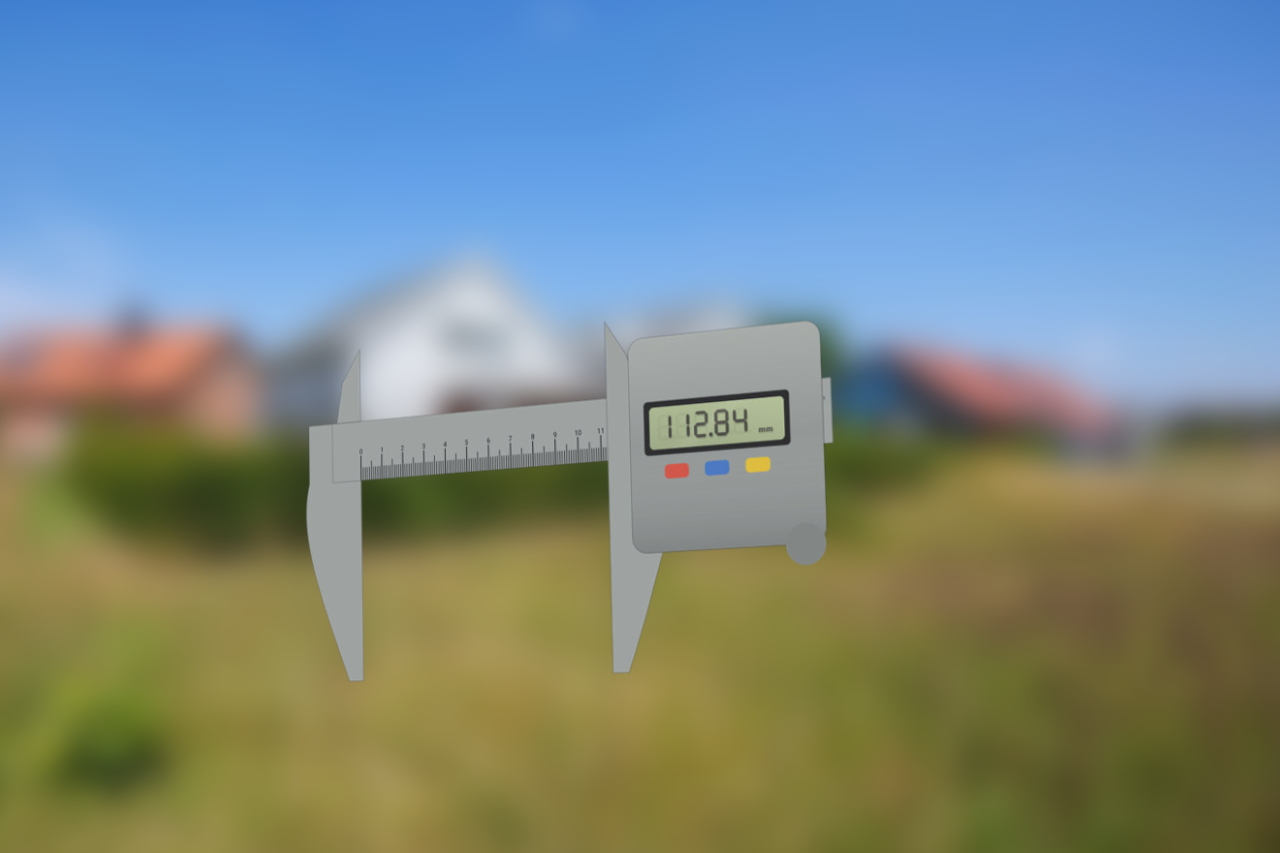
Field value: 112.84 mm
